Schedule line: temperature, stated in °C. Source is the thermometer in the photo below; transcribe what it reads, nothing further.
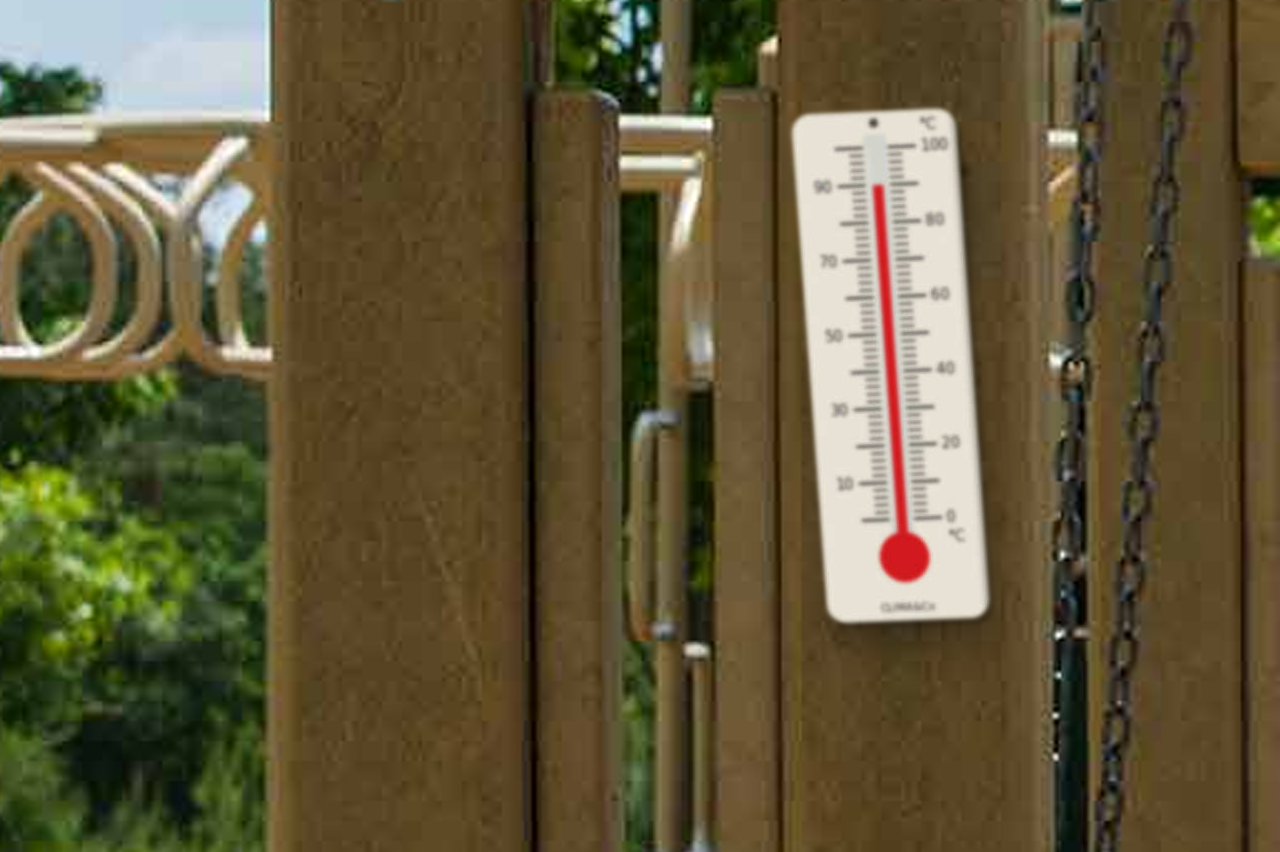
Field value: 90 °C
